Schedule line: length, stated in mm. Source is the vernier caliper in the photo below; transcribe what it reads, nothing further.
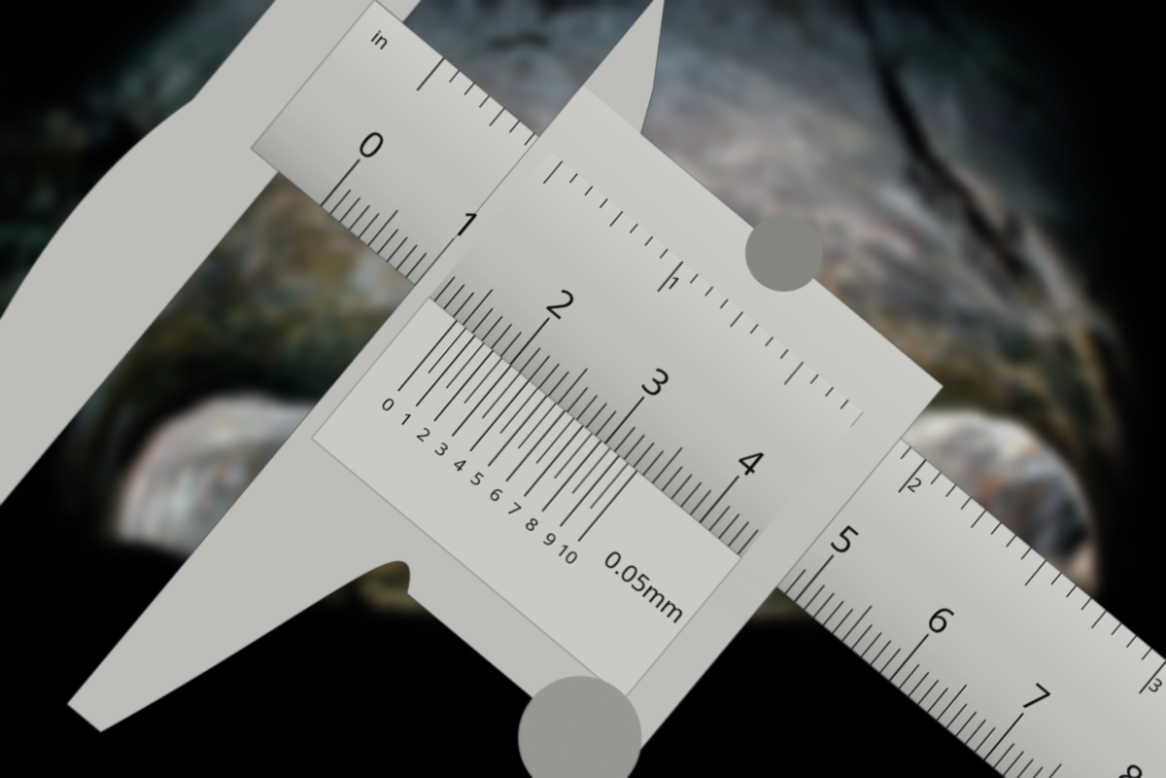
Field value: 14.4 mm
